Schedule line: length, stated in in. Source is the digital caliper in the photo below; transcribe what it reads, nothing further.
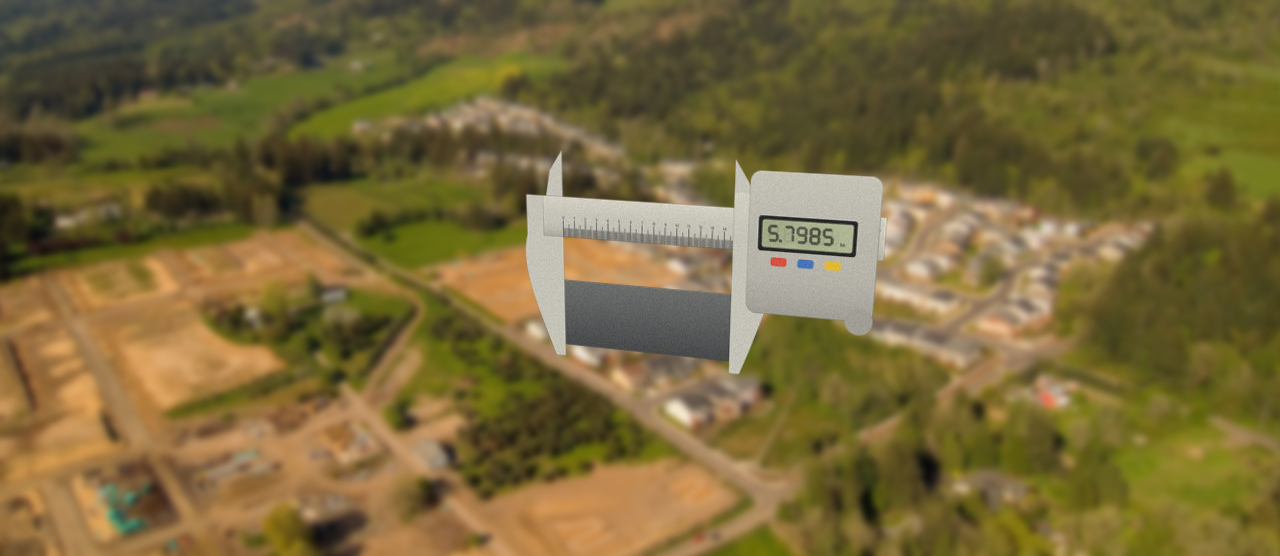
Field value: 5.7985 in
